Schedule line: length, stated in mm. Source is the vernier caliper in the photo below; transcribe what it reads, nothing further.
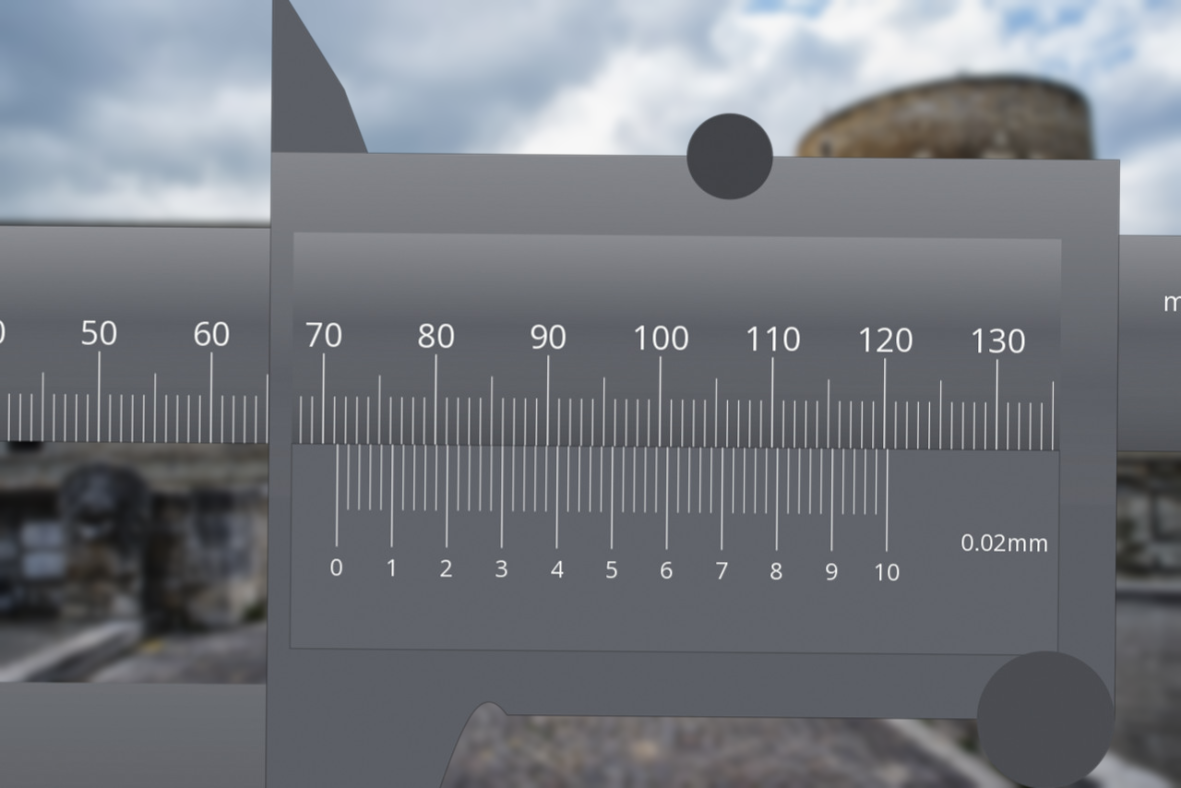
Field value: 71.3 mm
